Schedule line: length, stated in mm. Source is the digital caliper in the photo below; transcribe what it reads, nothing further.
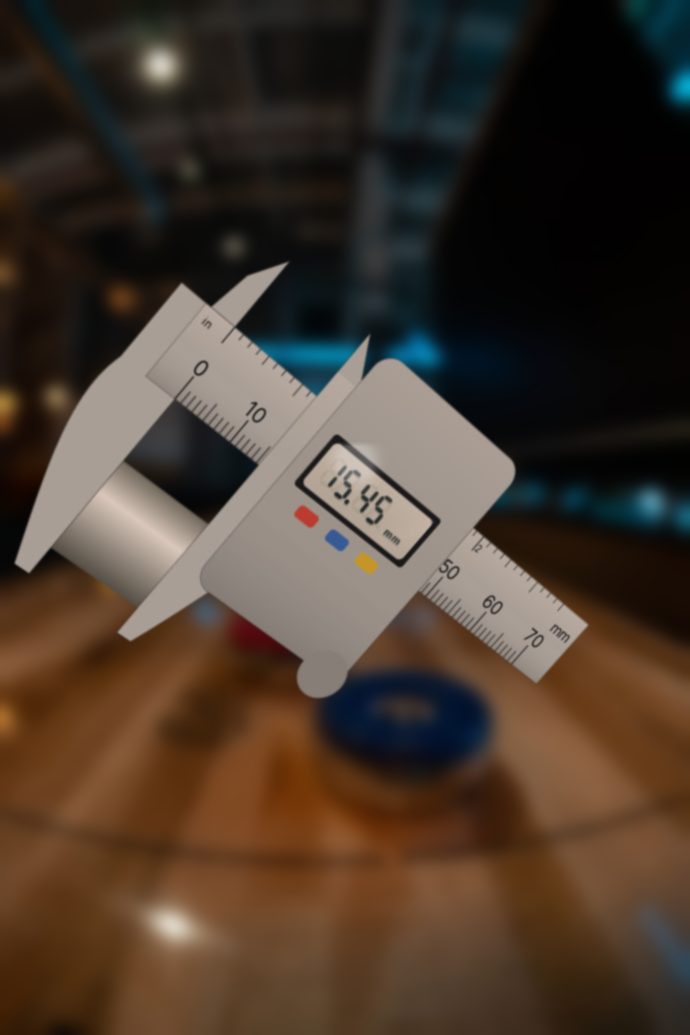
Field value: 15.45 mm
